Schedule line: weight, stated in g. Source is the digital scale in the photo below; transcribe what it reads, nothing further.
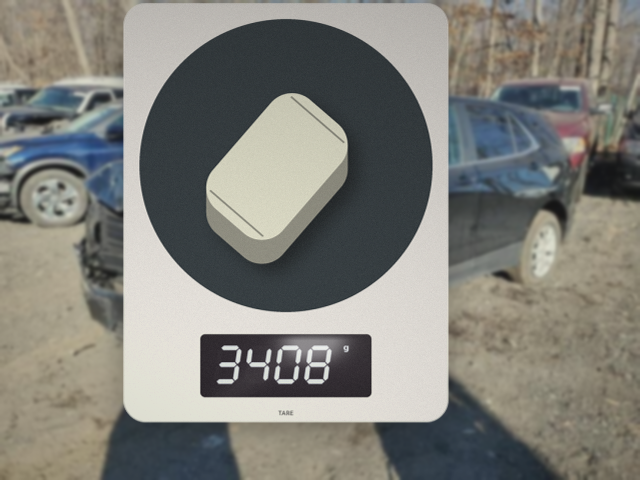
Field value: 3408 g
